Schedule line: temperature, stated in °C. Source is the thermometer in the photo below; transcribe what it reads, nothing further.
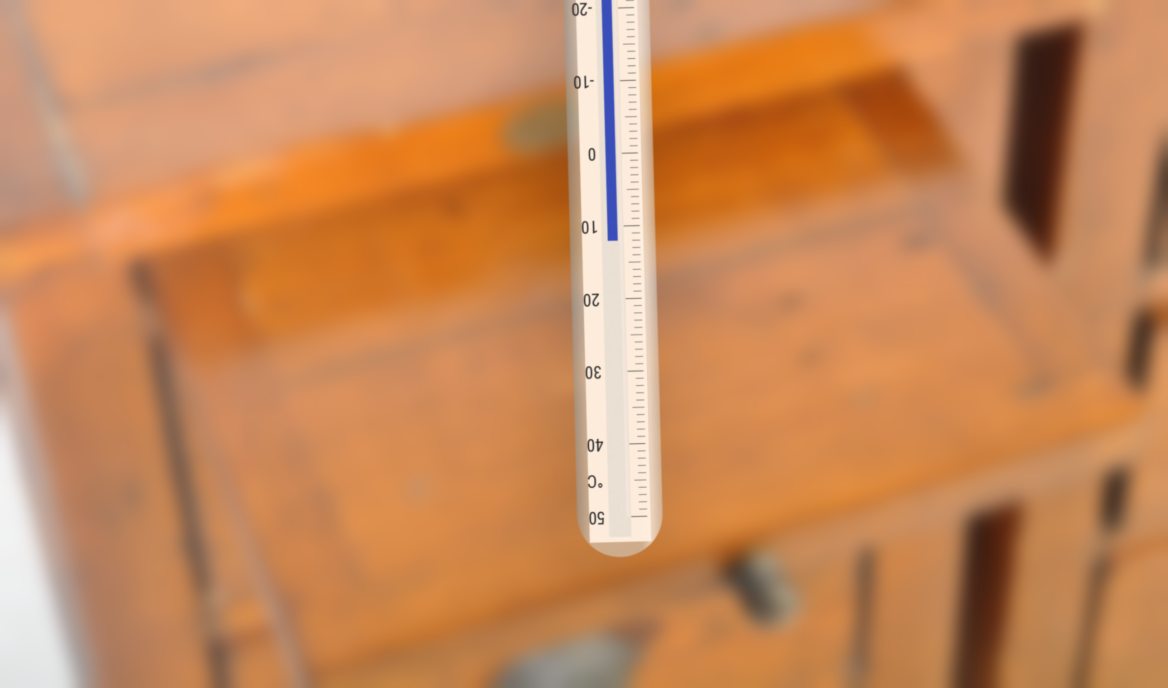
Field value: 12 °C
